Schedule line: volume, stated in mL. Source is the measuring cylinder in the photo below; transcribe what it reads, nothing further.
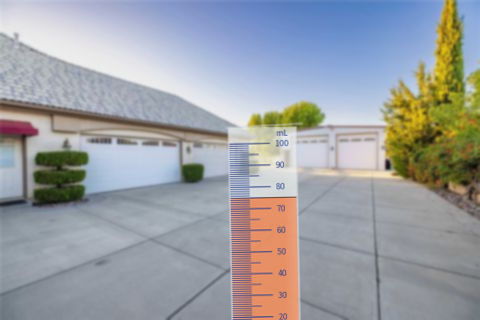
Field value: 75 mL
